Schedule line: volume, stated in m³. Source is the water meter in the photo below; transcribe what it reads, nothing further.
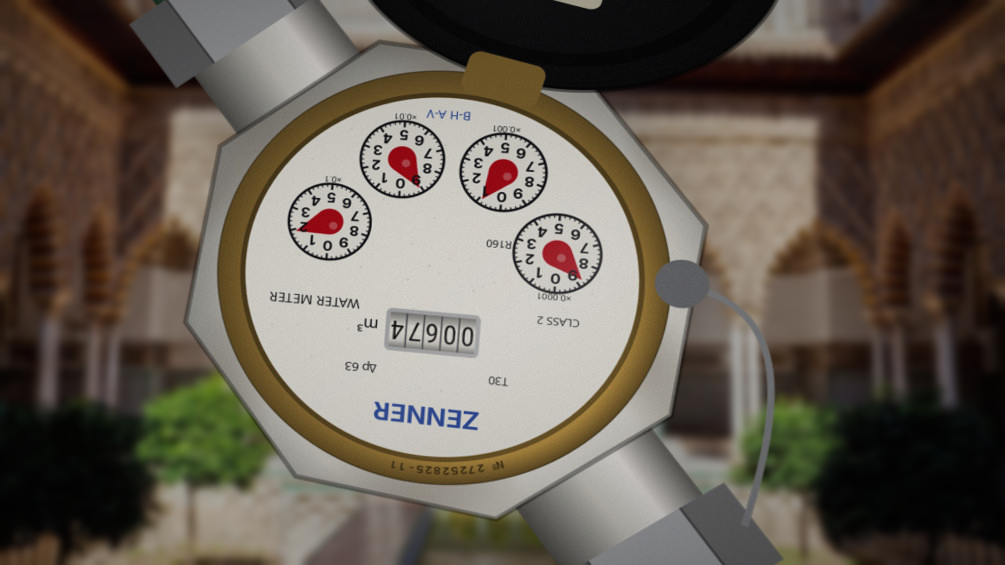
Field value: 674.1908 m³
